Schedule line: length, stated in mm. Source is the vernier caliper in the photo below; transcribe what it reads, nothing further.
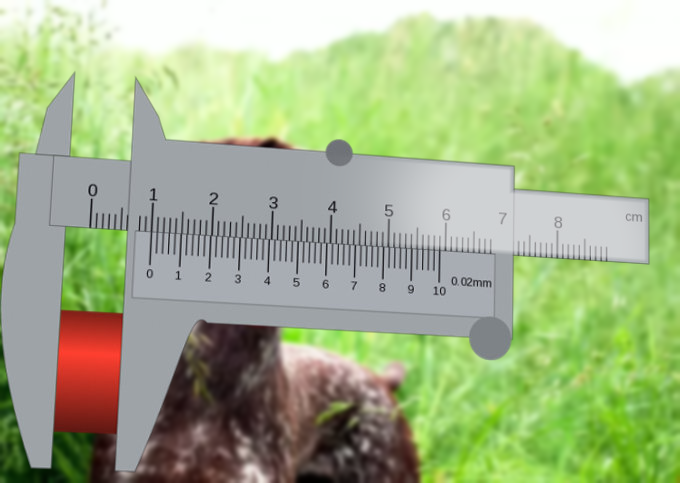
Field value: 10.0 mm
